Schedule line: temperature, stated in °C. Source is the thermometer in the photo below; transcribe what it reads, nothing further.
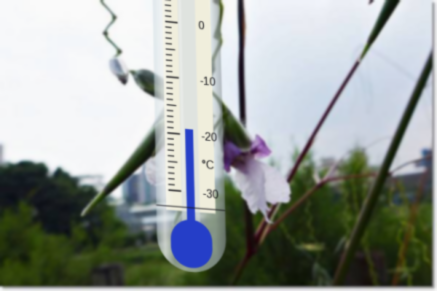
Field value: -19 °C
